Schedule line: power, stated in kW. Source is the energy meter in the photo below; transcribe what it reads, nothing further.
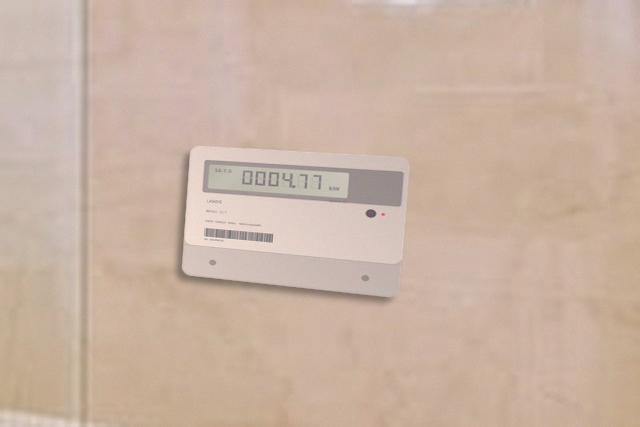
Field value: 4.77 kW
